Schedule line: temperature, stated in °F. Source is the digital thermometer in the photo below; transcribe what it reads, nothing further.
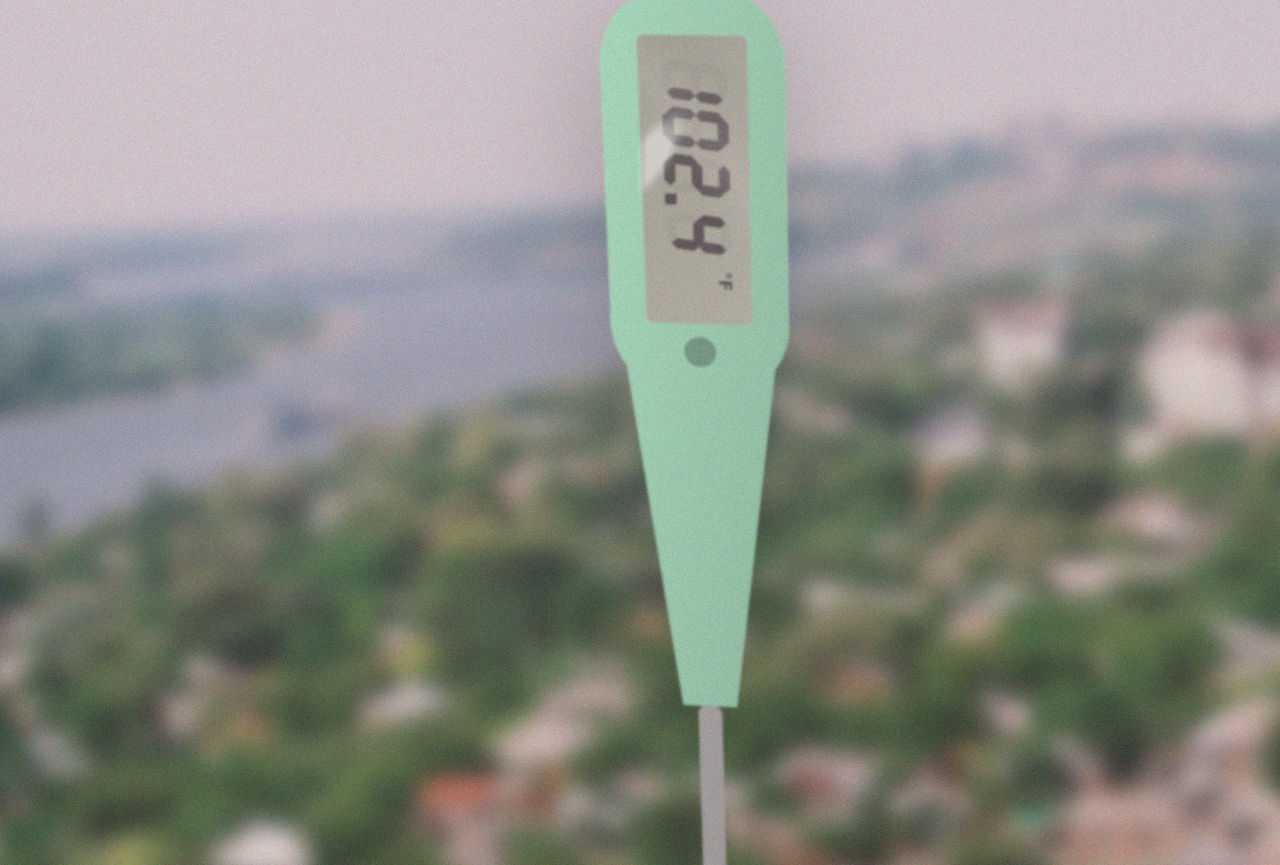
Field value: 102.4 °F
